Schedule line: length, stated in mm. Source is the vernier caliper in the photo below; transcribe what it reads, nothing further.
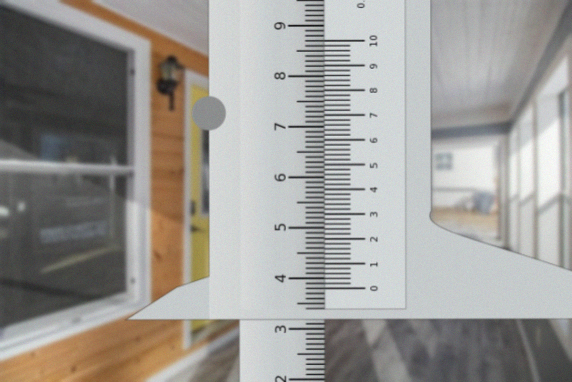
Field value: 38.0 mm
